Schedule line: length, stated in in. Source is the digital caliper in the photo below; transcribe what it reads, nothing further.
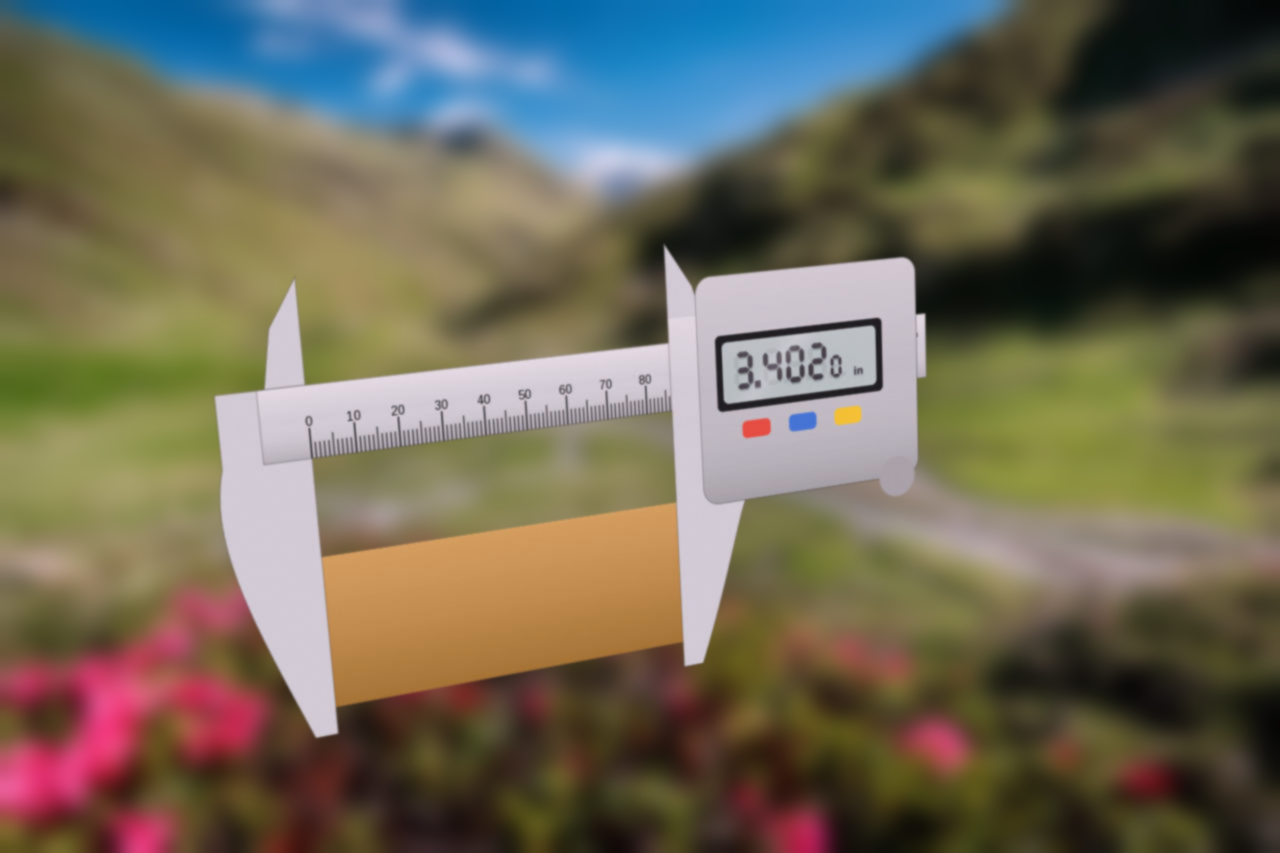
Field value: 3.4020 in
